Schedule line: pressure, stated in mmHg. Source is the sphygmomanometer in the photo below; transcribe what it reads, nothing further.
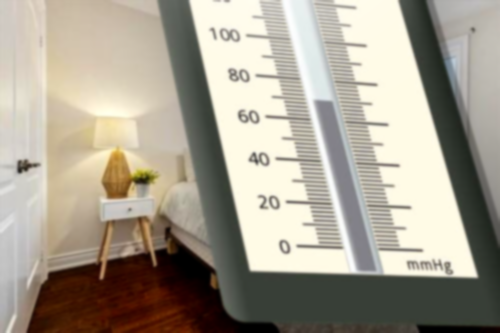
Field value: 70 mmHg
